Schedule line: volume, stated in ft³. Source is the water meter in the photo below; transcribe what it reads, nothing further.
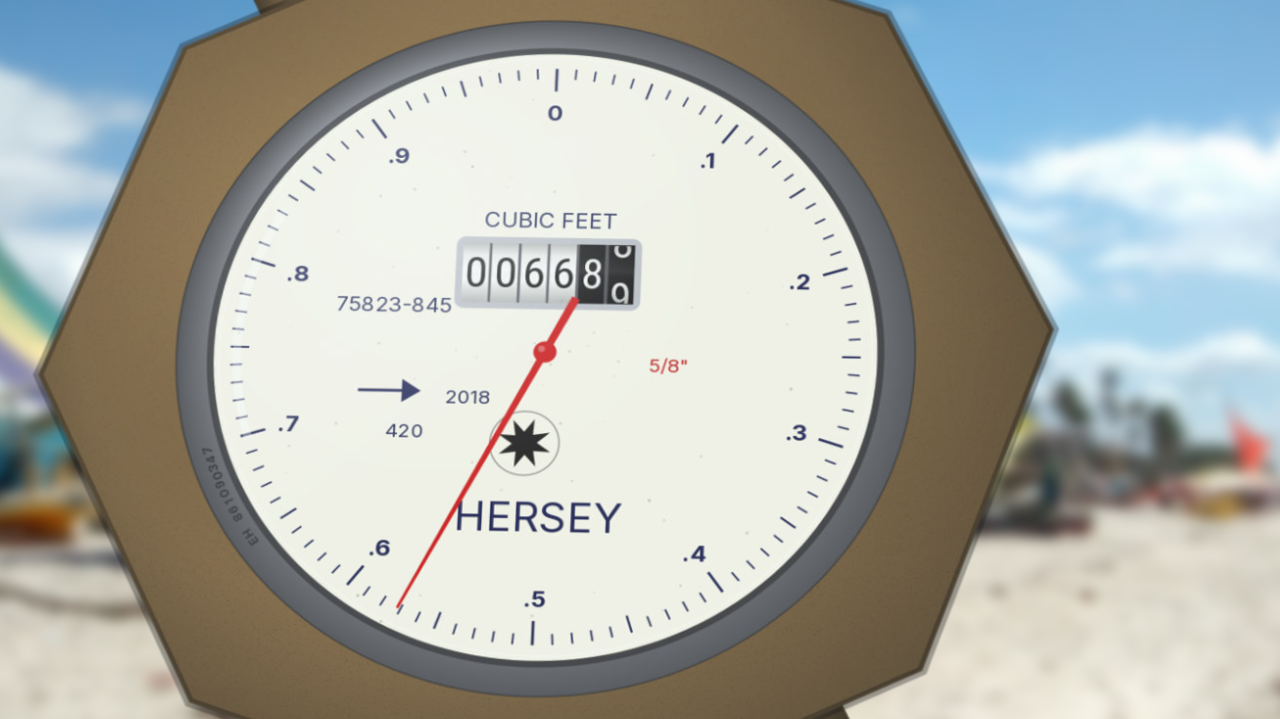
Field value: 6688.57 ft³
